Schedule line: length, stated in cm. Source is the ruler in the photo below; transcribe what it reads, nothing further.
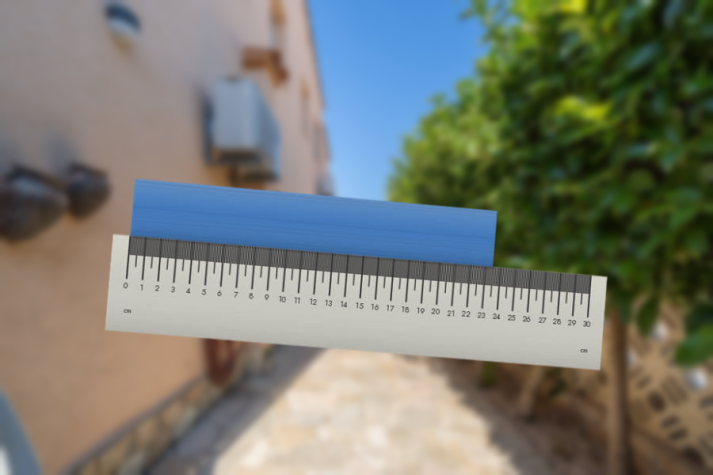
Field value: 23.5 cm
